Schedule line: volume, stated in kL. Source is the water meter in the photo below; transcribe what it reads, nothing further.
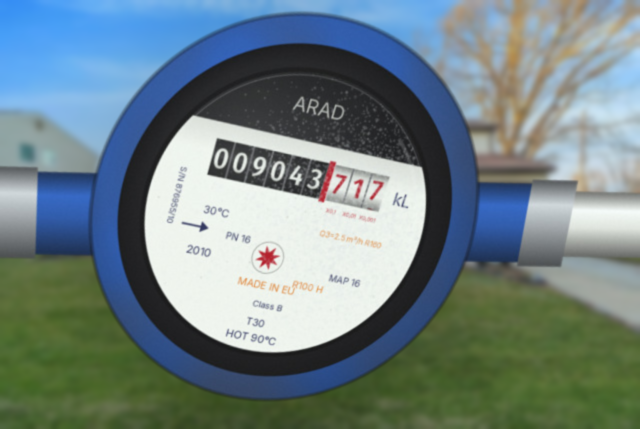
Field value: 9043.717 kL
